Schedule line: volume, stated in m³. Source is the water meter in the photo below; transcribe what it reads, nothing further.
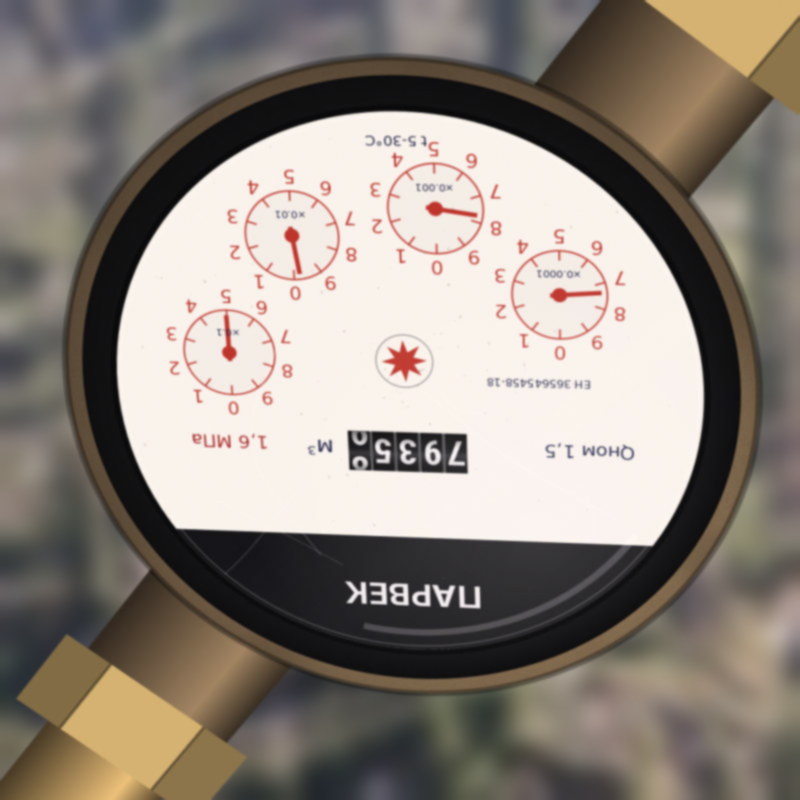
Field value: 79358.4977 m³
